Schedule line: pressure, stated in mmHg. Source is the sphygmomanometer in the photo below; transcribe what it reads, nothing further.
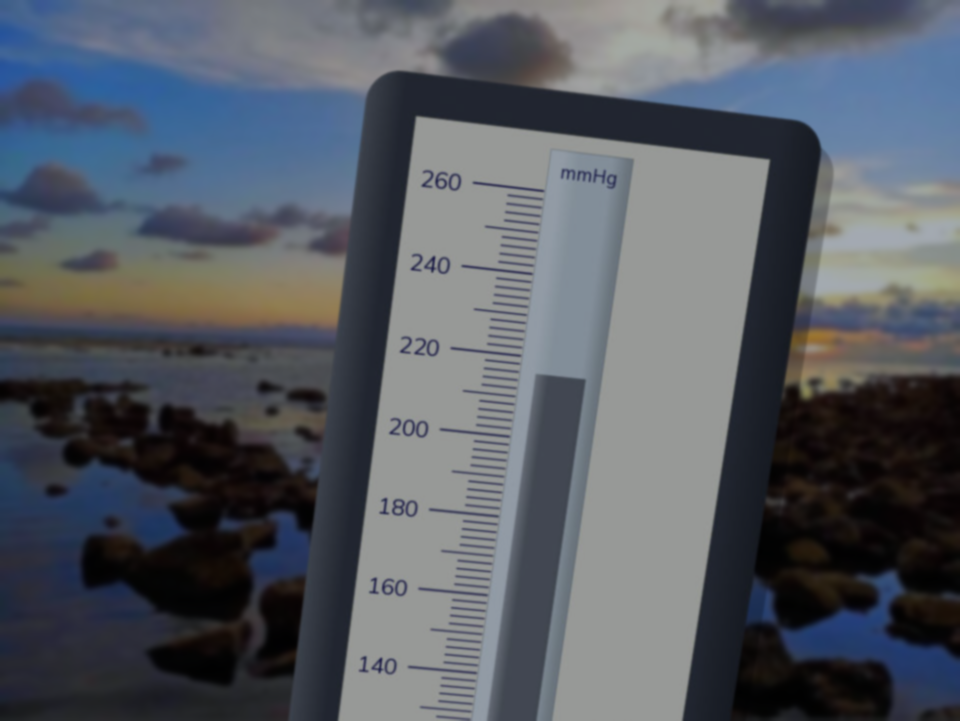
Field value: 216 mmHg
